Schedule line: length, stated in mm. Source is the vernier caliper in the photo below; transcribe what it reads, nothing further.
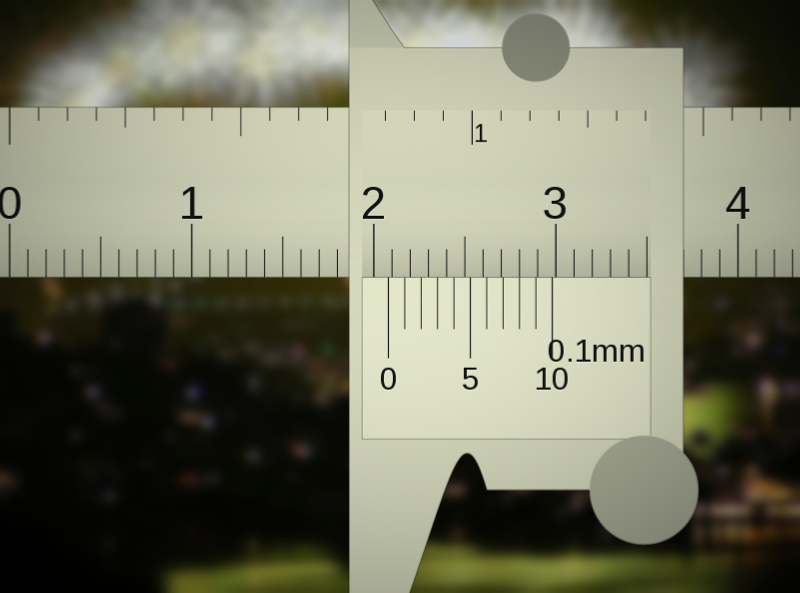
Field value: 20.8 mm
